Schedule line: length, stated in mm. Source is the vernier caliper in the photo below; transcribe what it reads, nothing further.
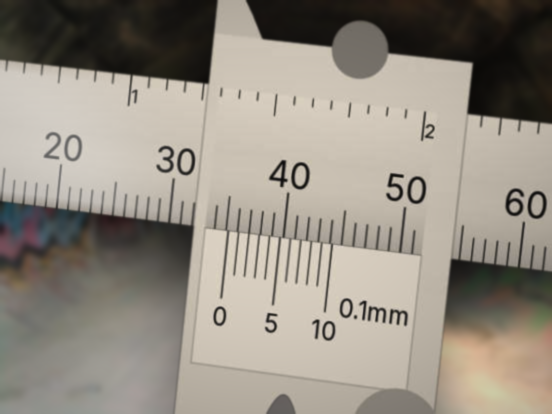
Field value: 35.2 mm
